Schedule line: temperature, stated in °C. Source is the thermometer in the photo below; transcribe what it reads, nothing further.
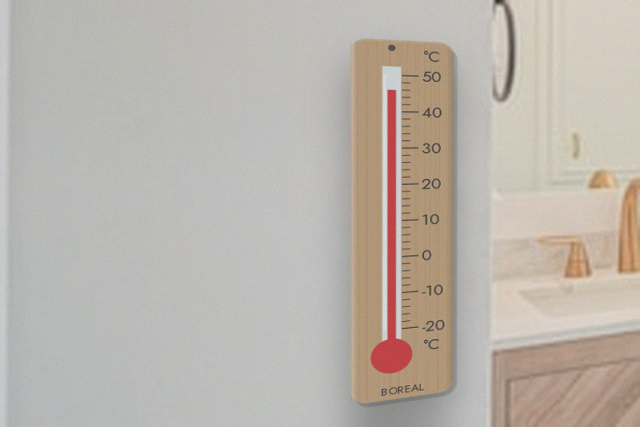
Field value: 46 °C
